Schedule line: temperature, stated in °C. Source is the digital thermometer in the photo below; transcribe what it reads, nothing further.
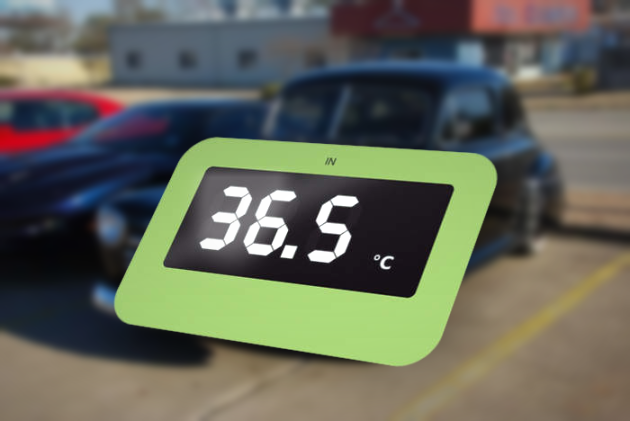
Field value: 36.5 °C
